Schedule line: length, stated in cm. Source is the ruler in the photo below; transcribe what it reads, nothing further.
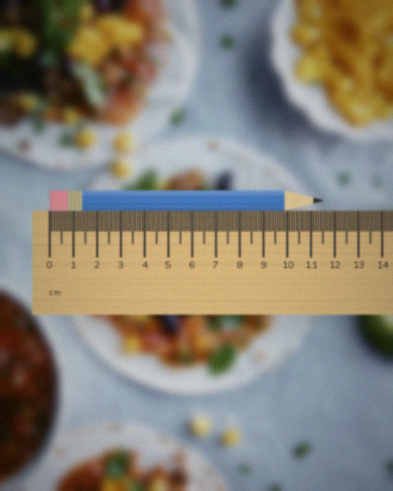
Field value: 11.5 cm
